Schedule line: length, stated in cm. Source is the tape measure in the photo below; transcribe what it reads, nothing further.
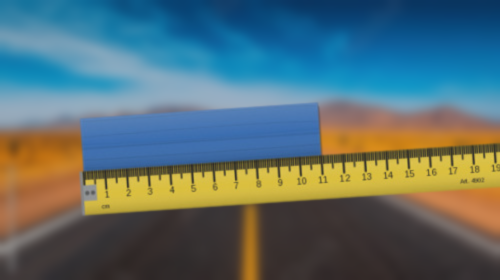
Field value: 11 cm
